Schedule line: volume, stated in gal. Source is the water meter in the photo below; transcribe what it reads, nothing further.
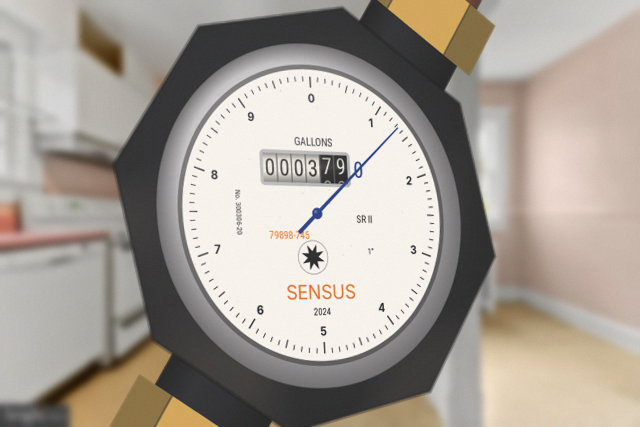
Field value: 3791.3 gal
